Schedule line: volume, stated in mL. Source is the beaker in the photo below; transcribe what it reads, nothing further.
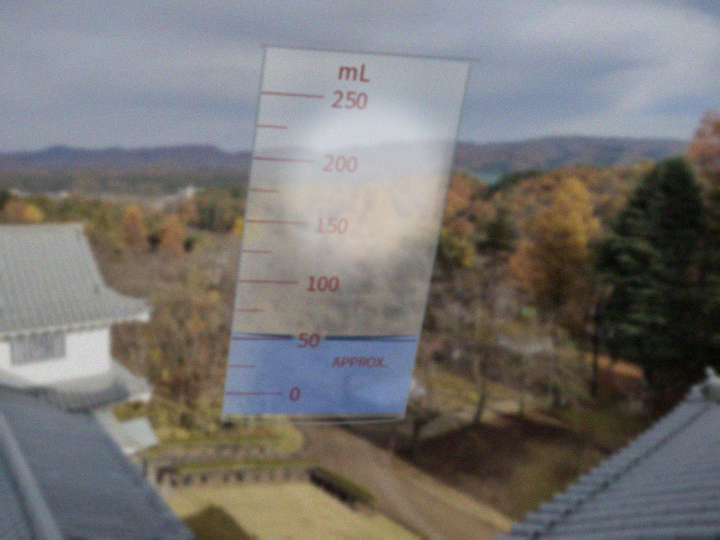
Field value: 50 mL
